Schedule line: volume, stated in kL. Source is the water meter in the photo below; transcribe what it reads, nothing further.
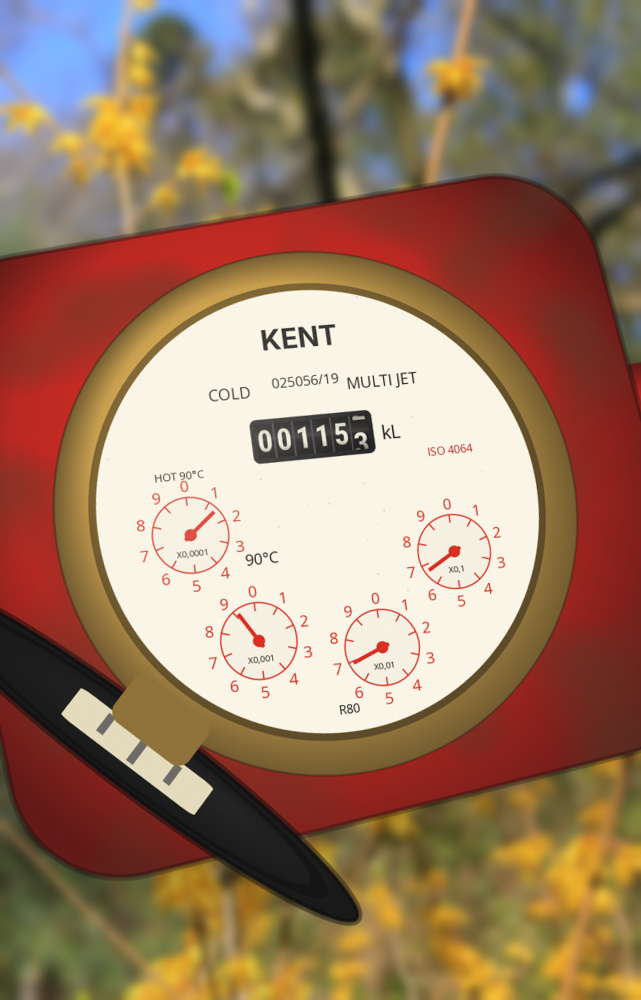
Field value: 1152.6691 kL
